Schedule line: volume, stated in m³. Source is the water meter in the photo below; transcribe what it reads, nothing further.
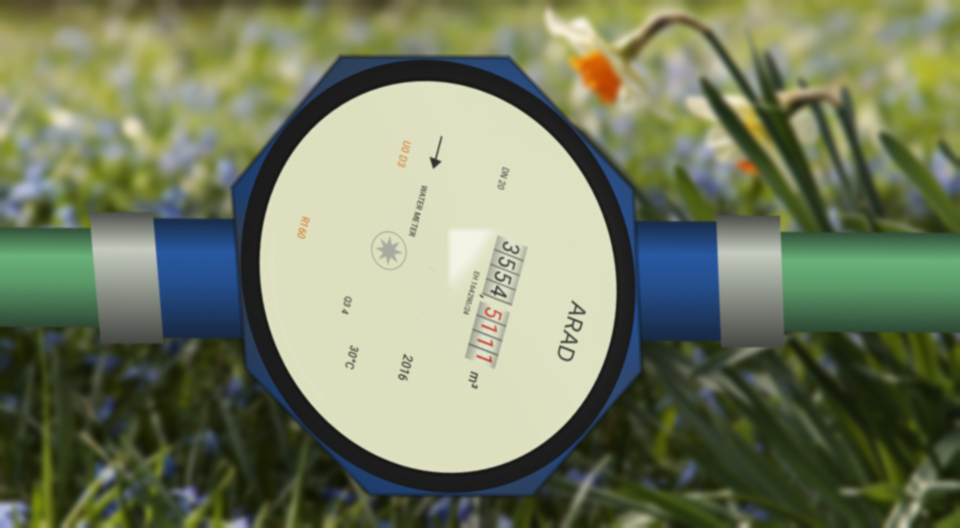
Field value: 3554.5111 m³
